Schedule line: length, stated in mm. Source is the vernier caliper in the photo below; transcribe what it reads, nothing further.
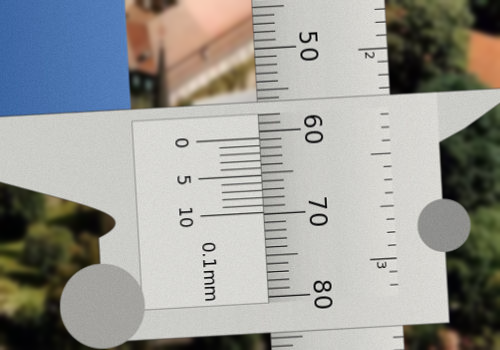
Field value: 60.8 mm
